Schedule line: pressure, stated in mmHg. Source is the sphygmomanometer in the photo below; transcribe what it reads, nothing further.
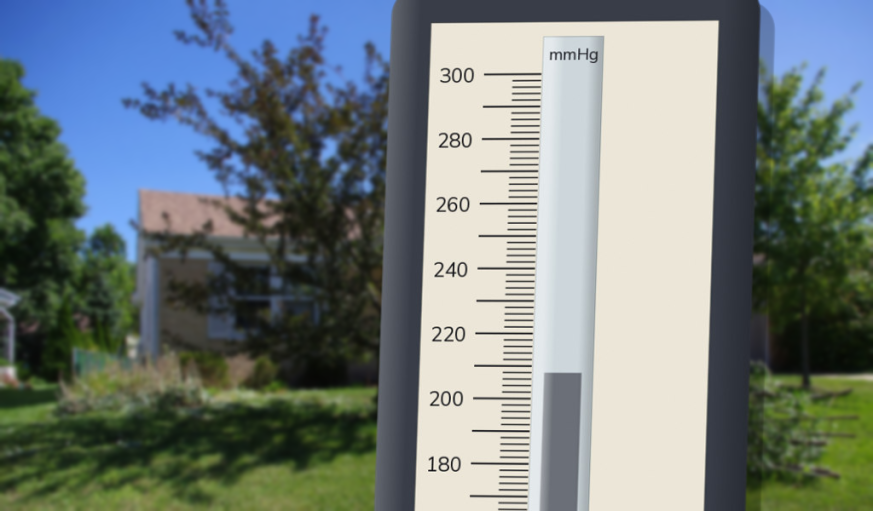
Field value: 208 mmHg
